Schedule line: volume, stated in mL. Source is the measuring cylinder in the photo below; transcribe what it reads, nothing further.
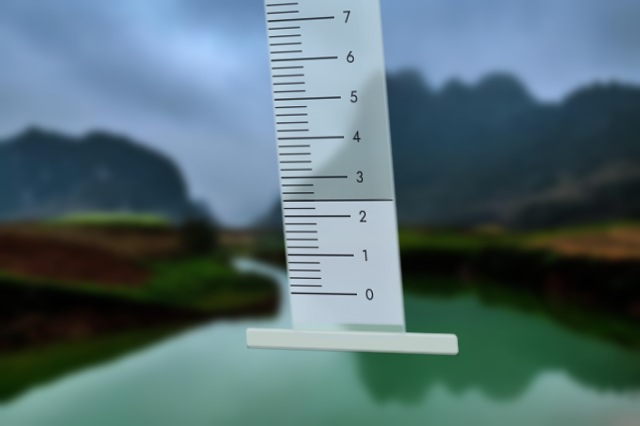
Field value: 2.4 mL
